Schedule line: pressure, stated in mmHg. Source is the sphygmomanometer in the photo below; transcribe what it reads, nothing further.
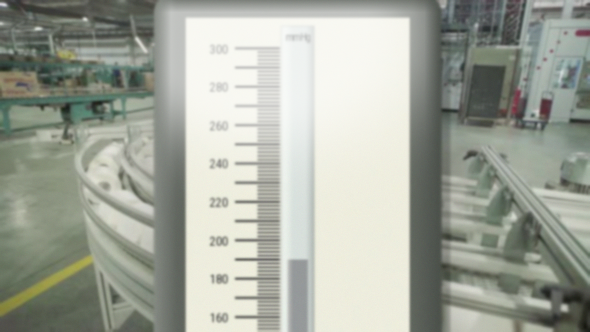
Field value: 190 mmHg
